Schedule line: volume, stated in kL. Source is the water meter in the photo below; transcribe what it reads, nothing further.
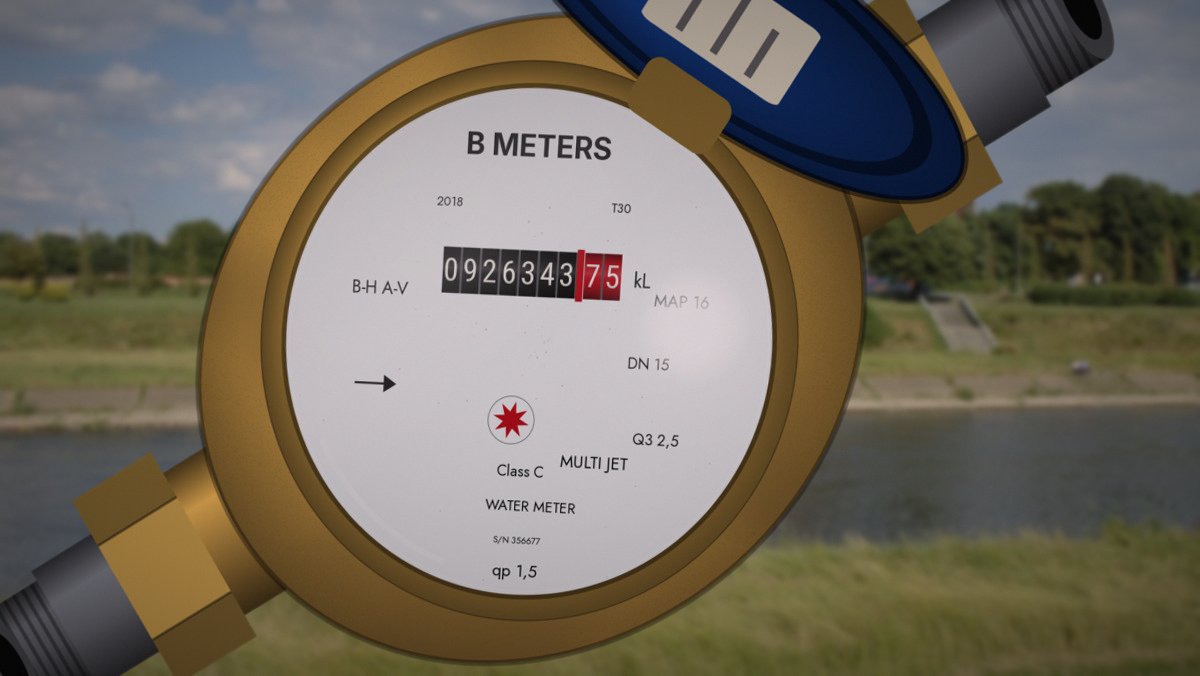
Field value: 926343.75 kL
